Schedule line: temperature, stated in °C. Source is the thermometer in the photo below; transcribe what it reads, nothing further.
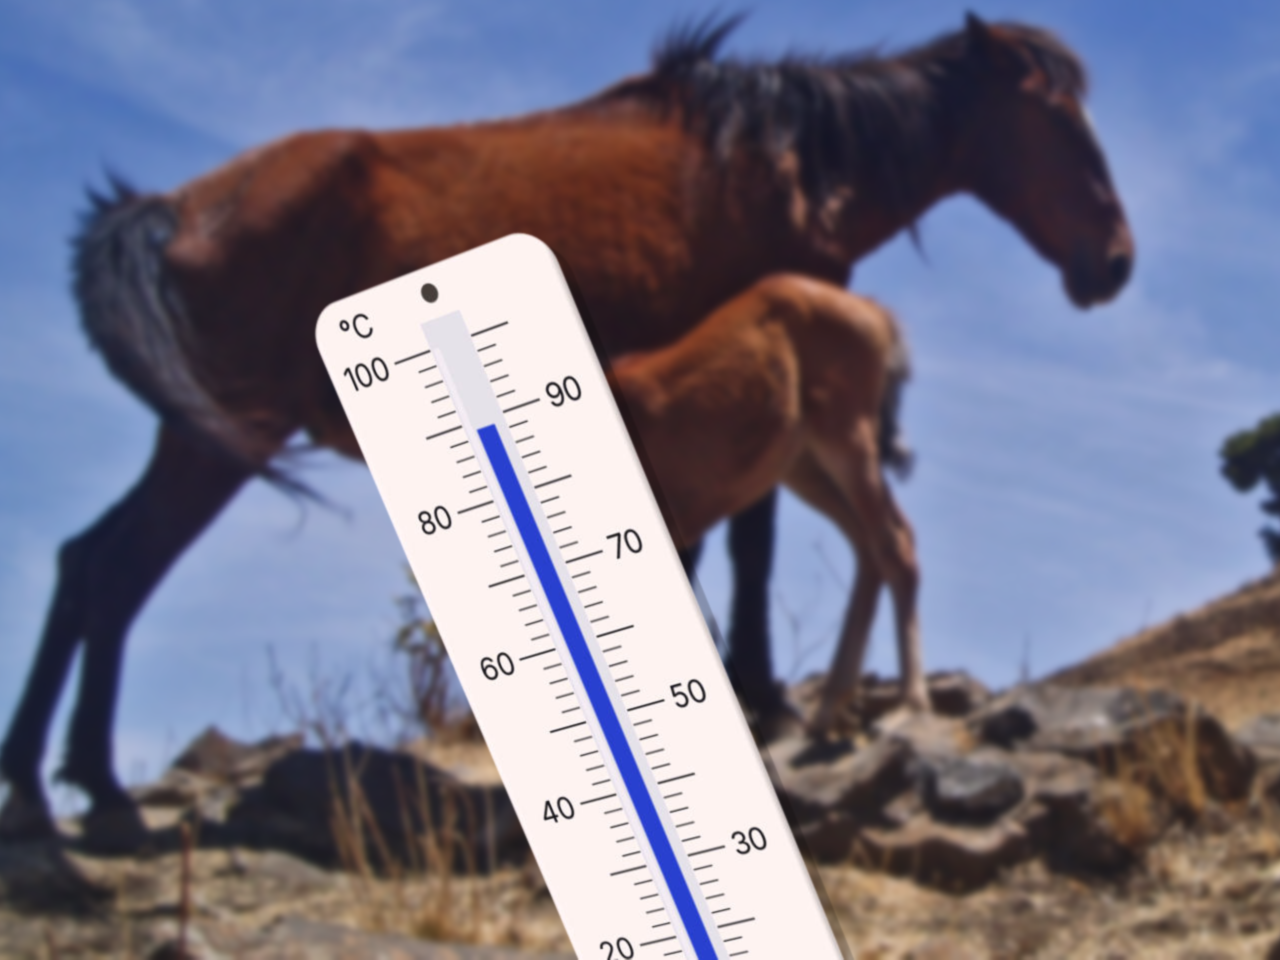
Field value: 89 °C
